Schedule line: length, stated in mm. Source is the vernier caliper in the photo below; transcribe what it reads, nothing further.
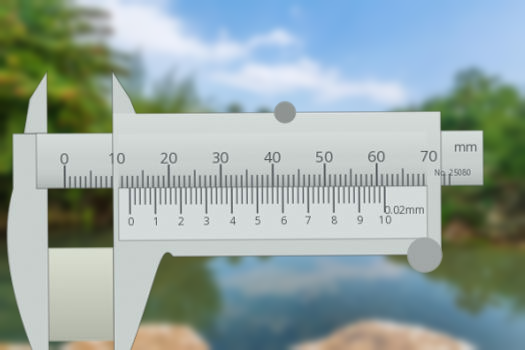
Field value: 12.5 mm
